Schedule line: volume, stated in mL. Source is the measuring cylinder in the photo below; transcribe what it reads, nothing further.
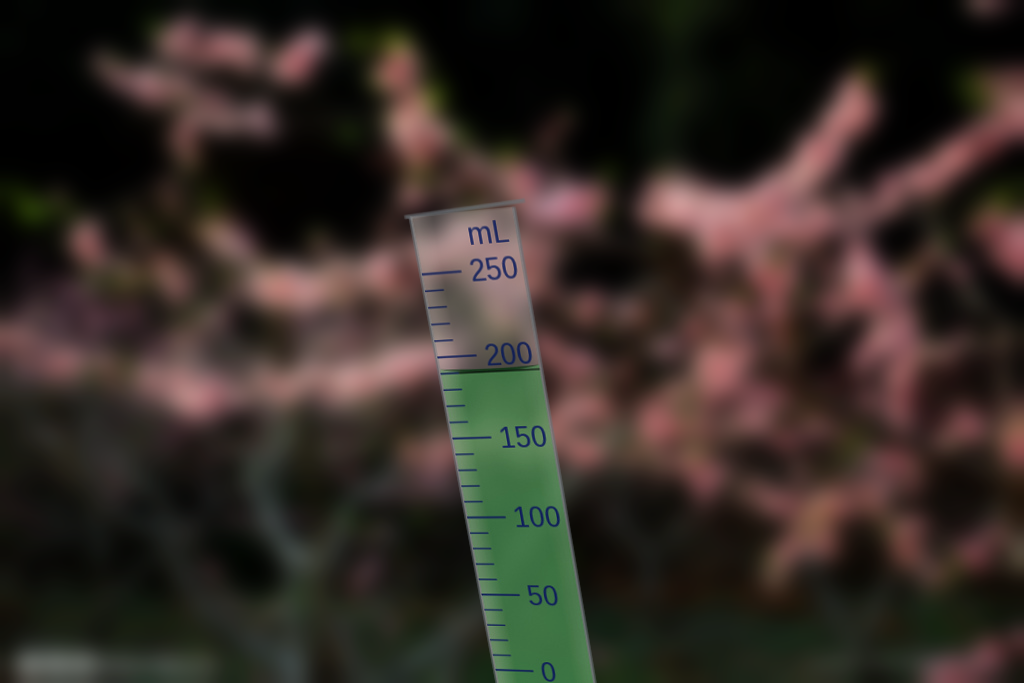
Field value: 190 mL
